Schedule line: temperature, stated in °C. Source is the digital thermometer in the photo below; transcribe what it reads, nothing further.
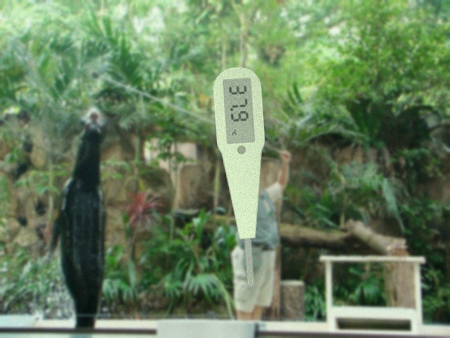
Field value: 37.9 °C
